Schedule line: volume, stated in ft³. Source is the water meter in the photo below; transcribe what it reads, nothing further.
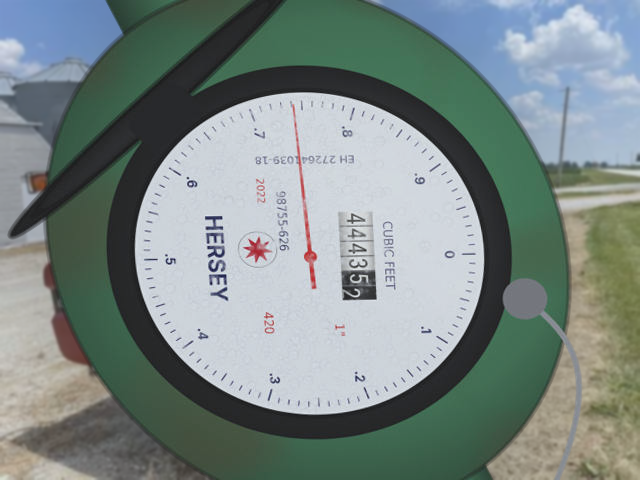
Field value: 444351.74 ft³
